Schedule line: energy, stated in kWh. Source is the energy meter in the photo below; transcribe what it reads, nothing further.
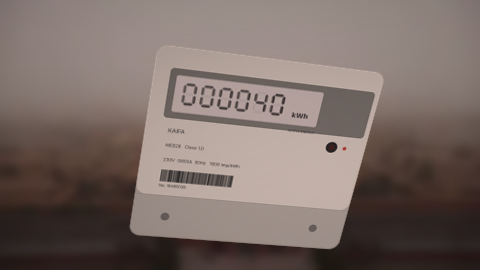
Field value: 40 kWh
